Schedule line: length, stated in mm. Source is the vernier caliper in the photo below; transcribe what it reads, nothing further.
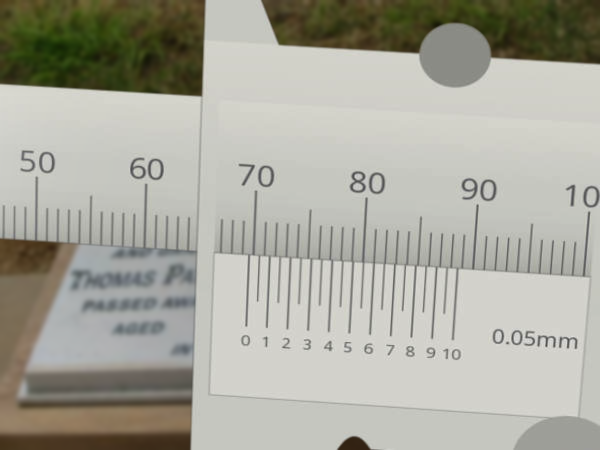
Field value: 69.6 mm
